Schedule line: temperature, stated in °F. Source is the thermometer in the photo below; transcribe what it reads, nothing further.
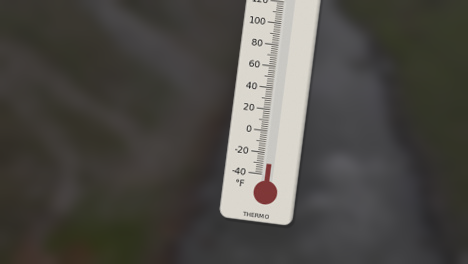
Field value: -30 °F
